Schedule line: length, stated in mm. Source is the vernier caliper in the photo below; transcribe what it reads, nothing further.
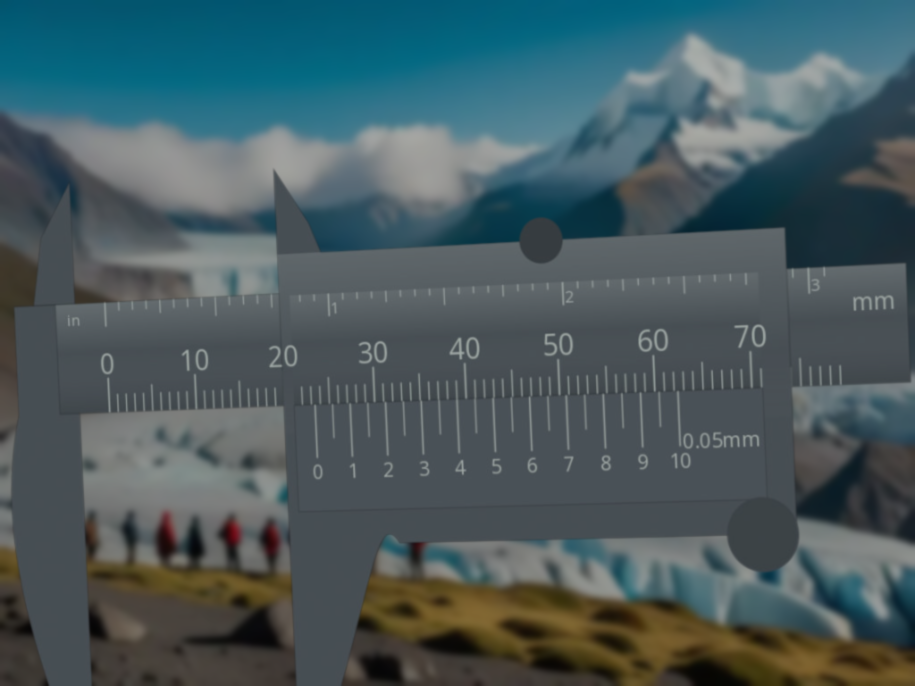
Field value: 23.4 mm
